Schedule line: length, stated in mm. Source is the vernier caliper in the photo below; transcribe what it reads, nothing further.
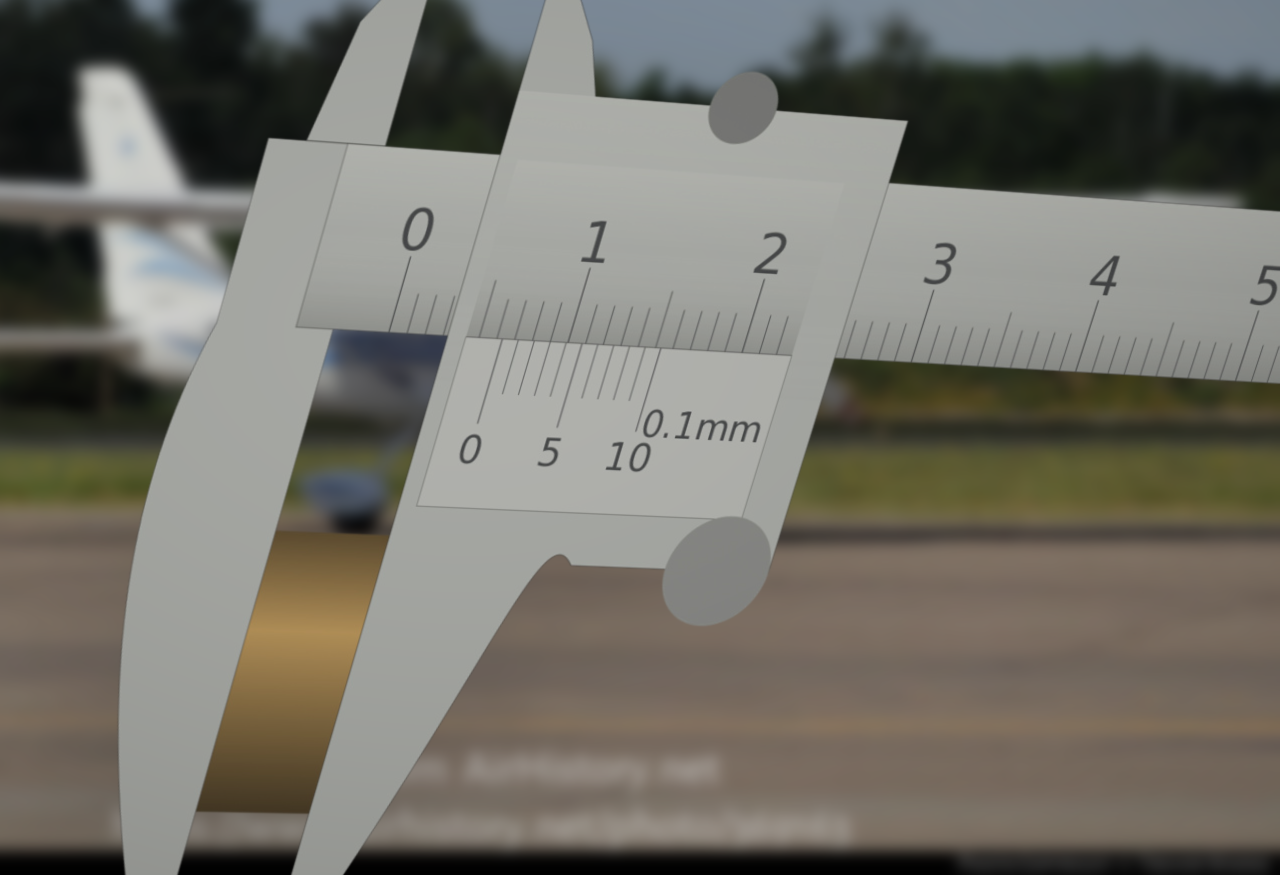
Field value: 6.3 mm
